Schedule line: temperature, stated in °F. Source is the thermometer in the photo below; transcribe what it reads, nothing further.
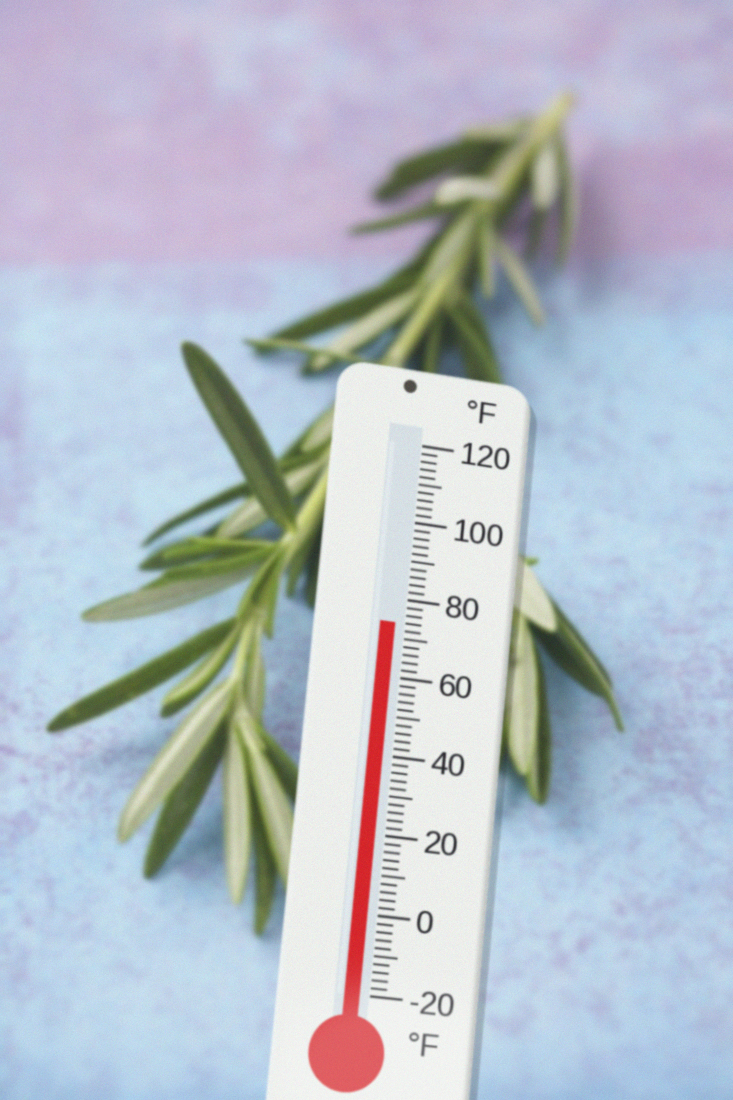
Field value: 74 °F
